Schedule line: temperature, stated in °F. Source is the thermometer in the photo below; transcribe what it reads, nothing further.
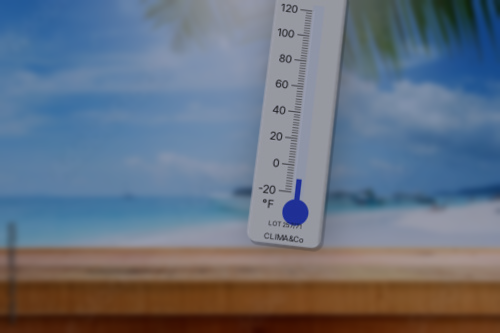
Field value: -10 °F
